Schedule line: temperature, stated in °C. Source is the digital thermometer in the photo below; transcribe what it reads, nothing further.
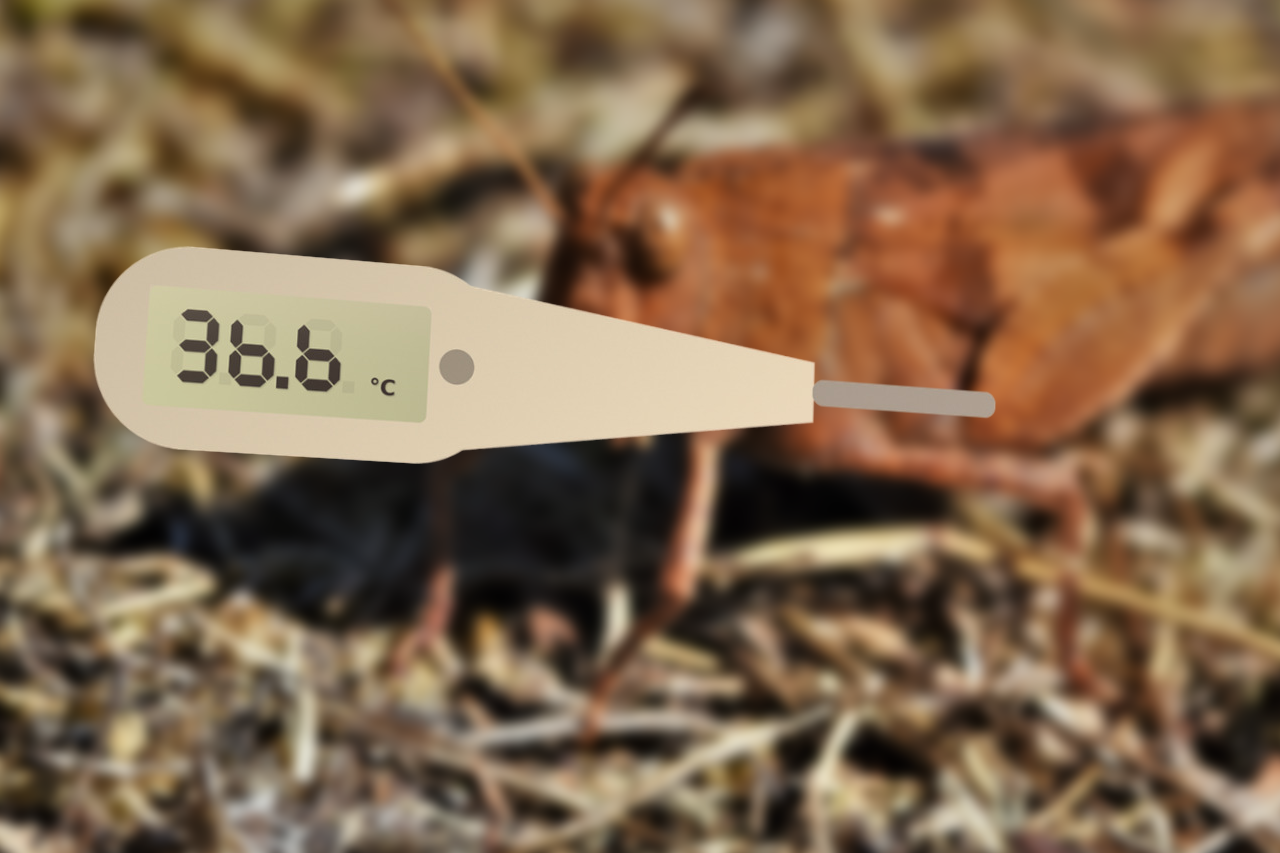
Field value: 36.6 °C
